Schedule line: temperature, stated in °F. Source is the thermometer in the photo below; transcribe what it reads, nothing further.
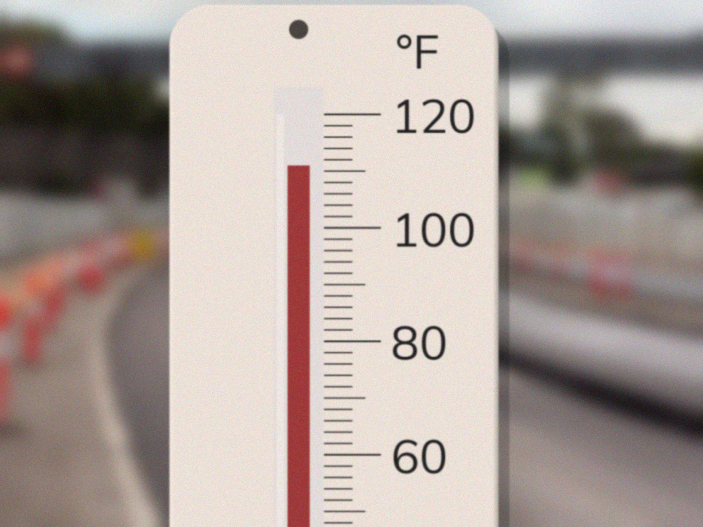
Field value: 111 °F
